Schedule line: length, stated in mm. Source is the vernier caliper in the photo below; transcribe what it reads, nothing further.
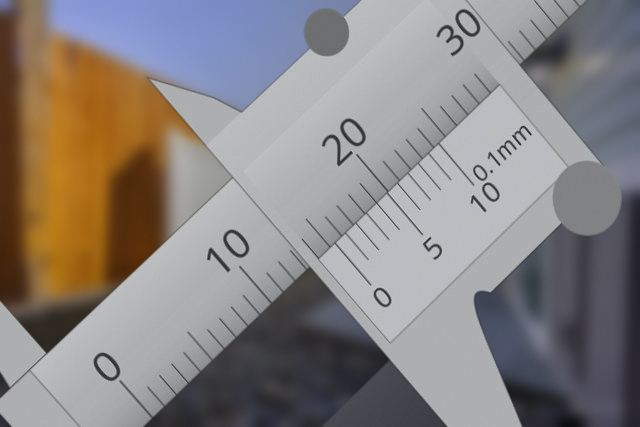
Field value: 15.4 mm
